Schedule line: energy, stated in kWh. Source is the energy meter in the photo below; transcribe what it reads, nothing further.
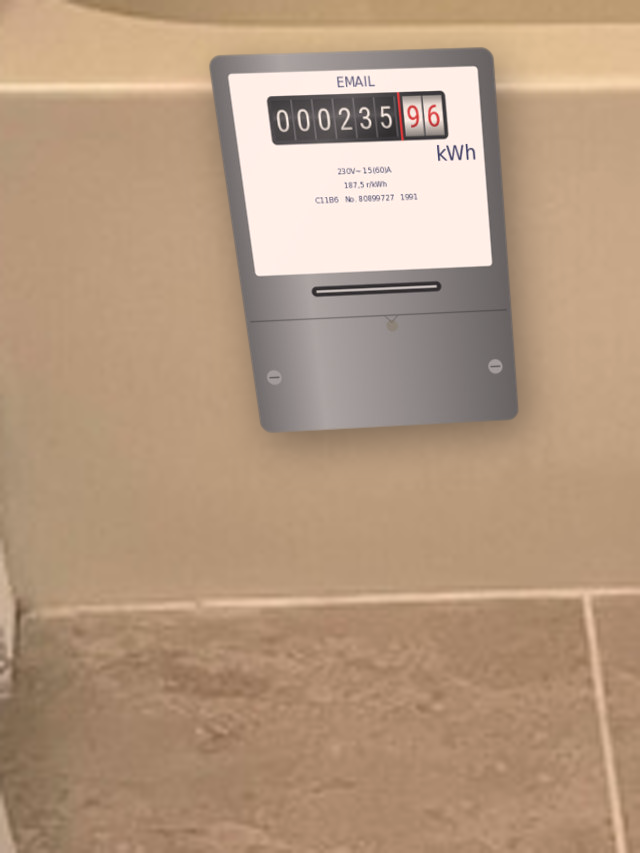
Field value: 235.96 kWh
